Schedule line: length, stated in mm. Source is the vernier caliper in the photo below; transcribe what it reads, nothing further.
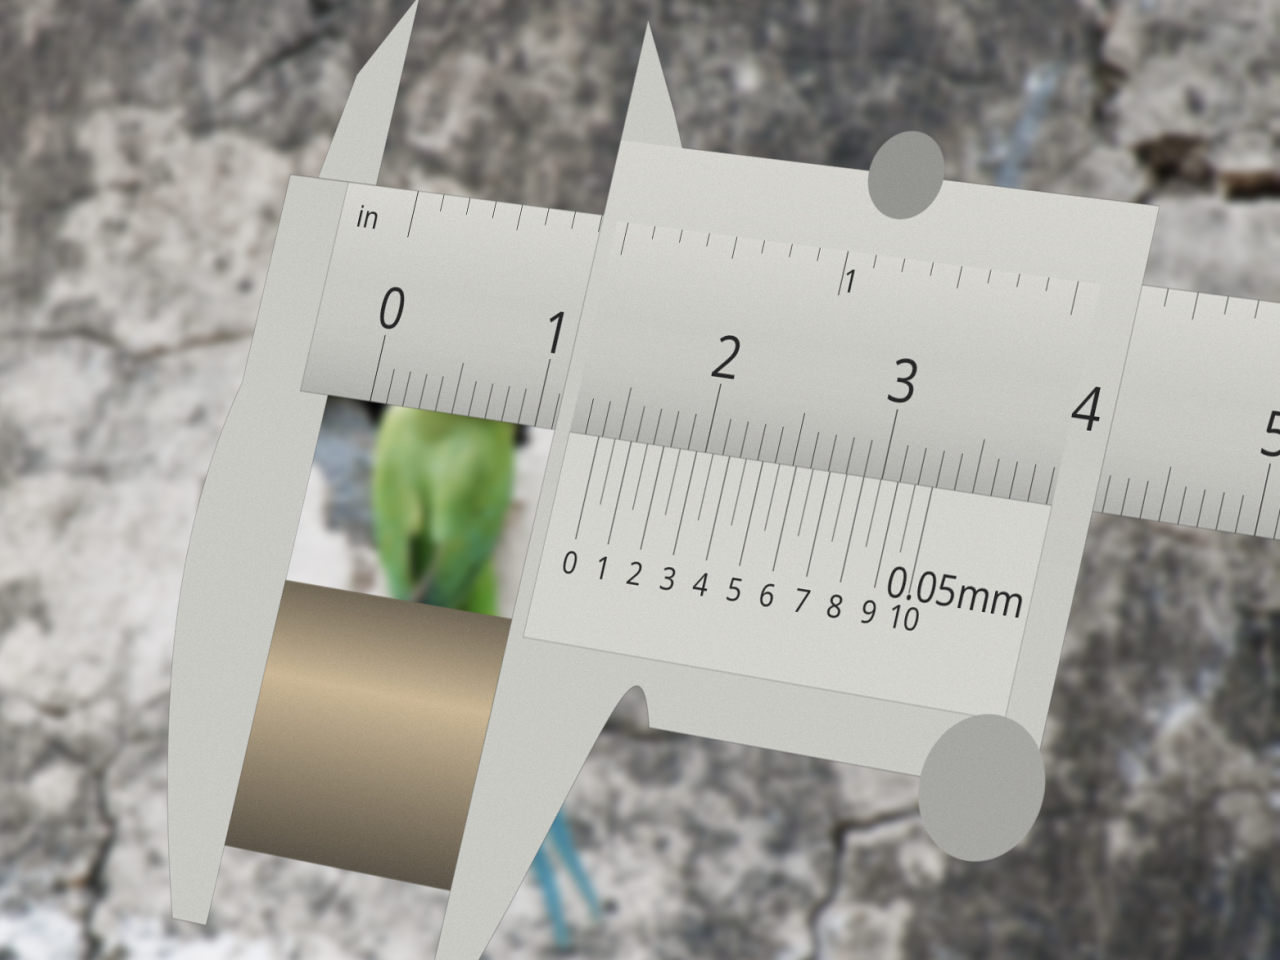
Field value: 13.8 mm
